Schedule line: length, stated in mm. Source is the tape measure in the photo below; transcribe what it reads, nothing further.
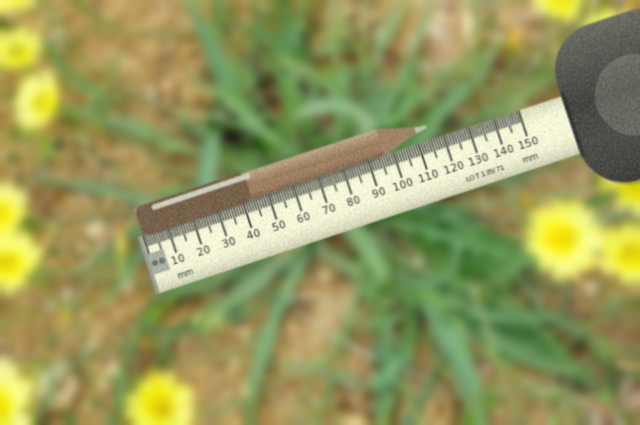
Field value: 115 mm
